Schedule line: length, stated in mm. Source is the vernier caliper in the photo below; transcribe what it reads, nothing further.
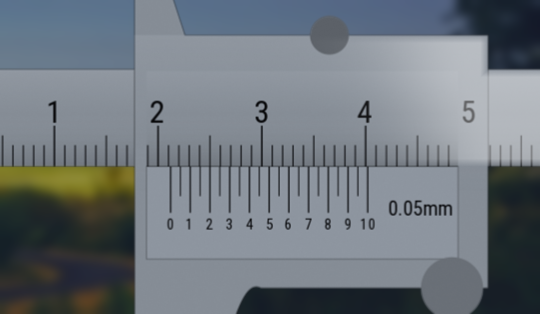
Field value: 21.2 mm
